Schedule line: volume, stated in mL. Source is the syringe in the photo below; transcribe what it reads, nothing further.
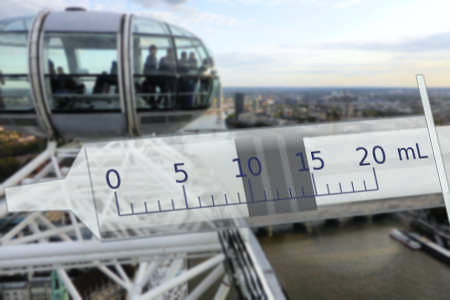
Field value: 9.5 mL
